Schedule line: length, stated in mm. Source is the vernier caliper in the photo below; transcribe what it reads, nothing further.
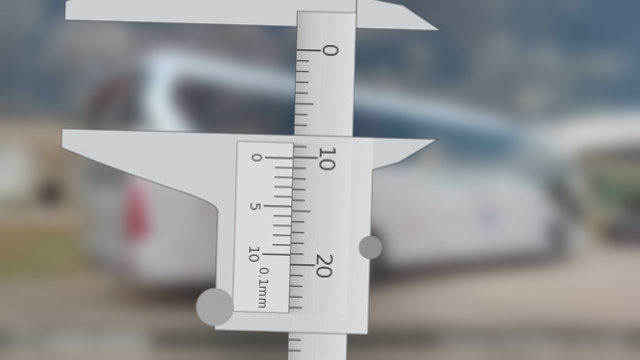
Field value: 10.1 mm
